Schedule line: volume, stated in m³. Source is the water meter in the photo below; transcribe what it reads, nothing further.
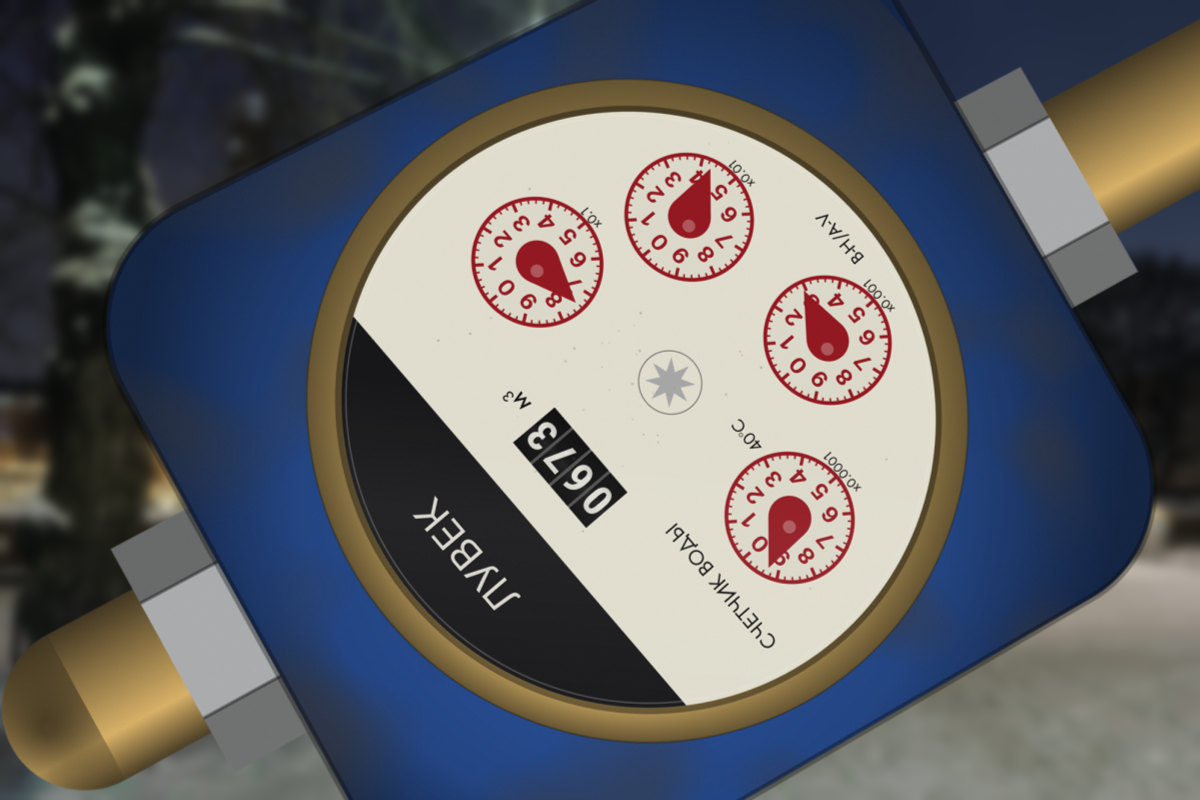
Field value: 673.7429 m³
